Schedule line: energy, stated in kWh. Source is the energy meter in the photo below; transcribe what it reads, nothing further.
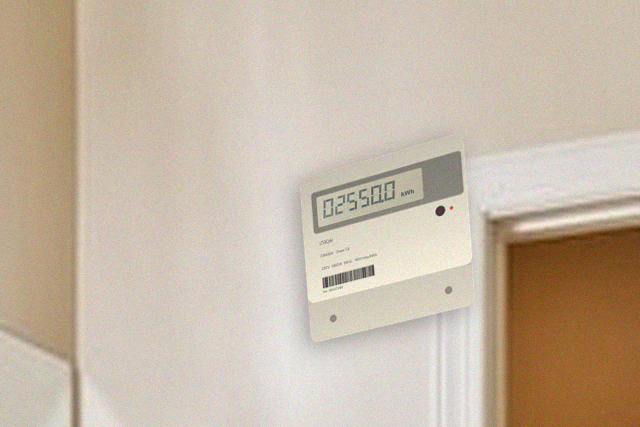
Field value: 2550.0 kWh
